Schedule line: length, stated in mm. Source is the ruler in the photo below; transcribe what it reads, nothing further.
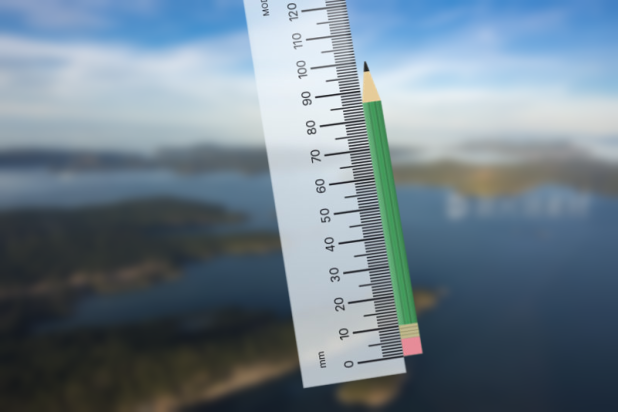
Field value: 100 mm
